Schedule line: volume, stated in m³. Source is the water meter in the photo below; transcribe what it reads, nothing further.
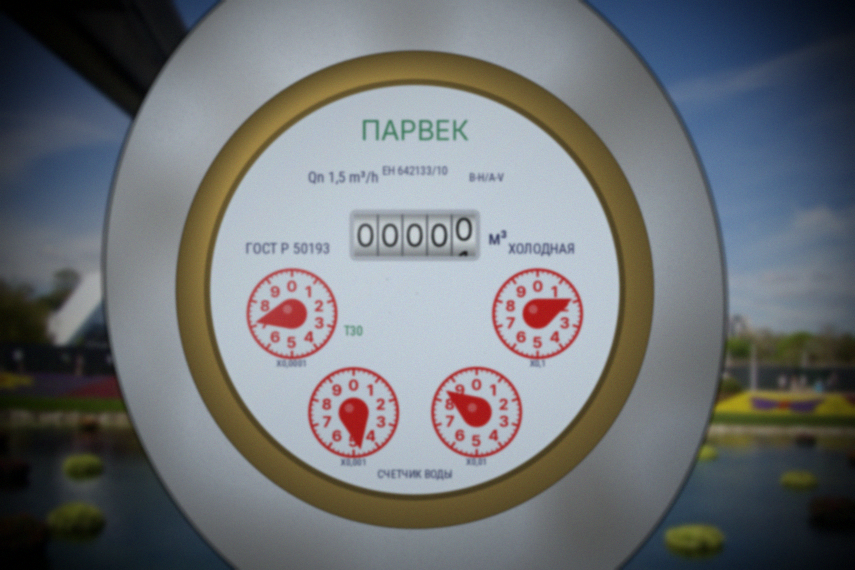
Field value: 0.1847 m³
